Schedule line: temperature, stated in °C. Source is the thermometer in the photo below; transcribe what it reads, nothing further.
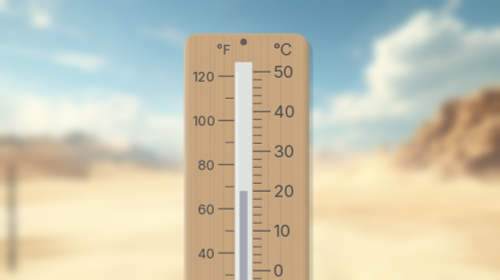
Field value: 20 °C
